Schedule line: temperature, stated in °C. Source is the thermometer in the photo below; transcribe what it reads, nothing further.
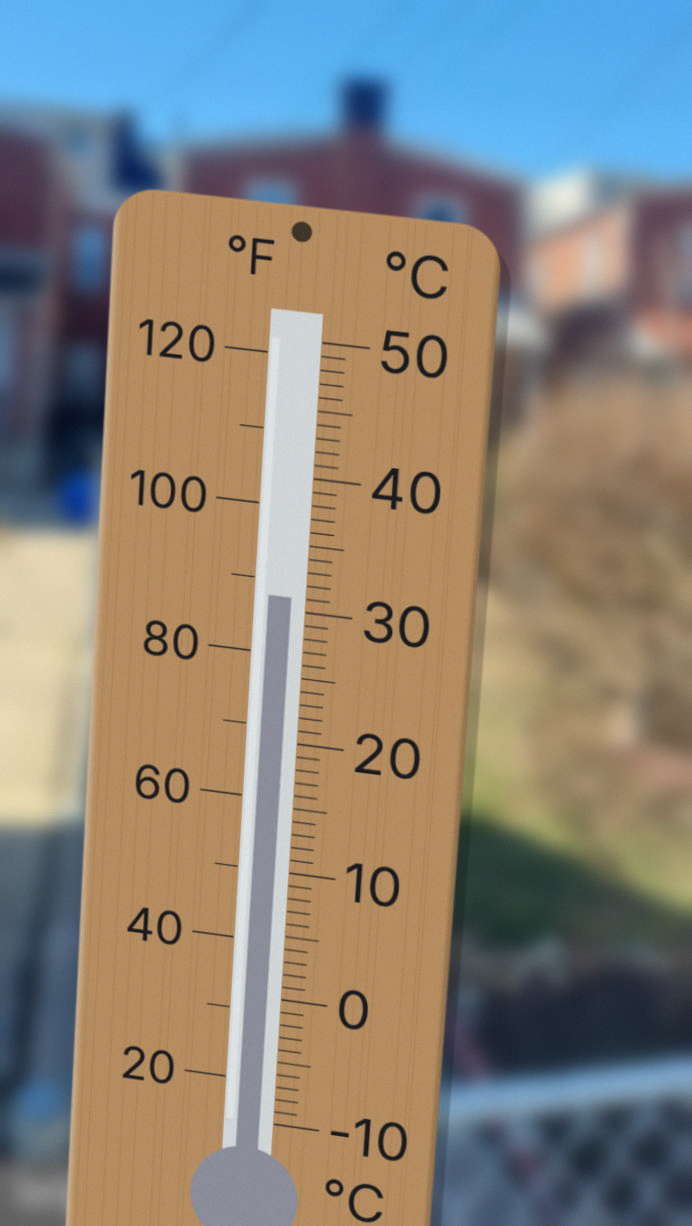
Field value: 31 °C
